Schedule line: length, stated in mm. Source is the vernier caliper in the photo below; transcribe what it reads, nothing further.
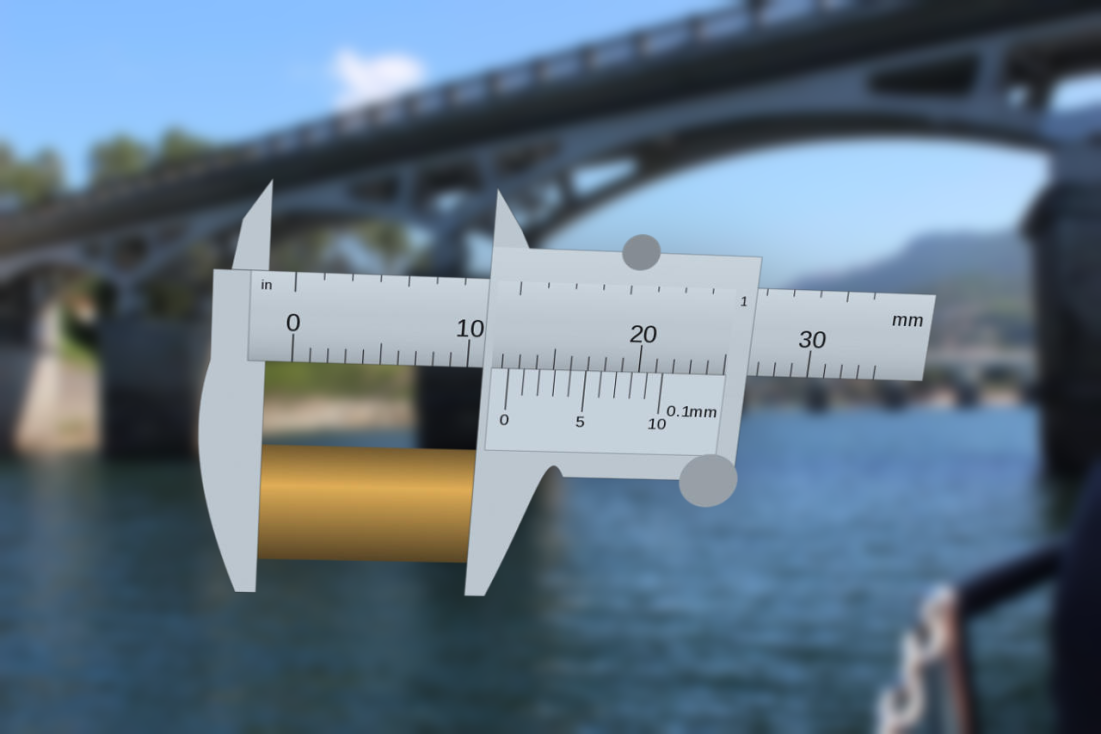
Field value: 12.4 mm
